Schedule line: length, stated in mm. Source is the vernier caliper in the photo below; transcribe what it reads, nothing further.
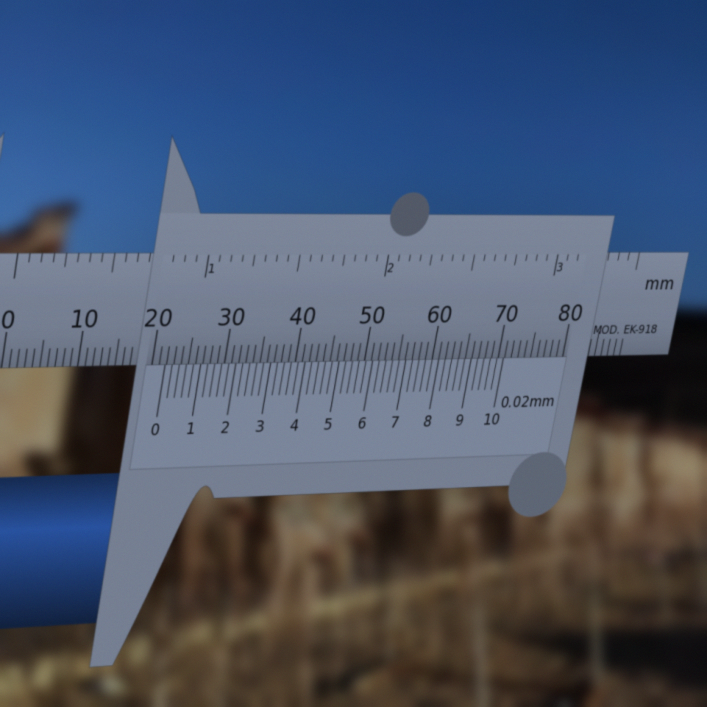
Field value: 21.8 mm
